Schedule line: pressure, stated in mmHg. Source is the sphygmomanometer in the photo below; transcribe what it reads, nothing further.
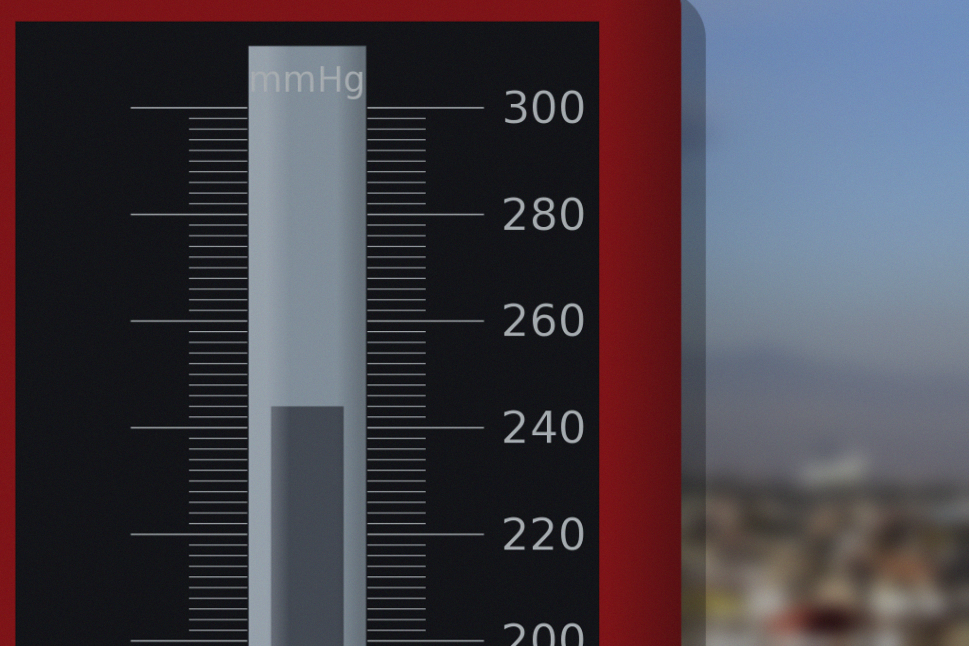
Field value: 244 mmHg
